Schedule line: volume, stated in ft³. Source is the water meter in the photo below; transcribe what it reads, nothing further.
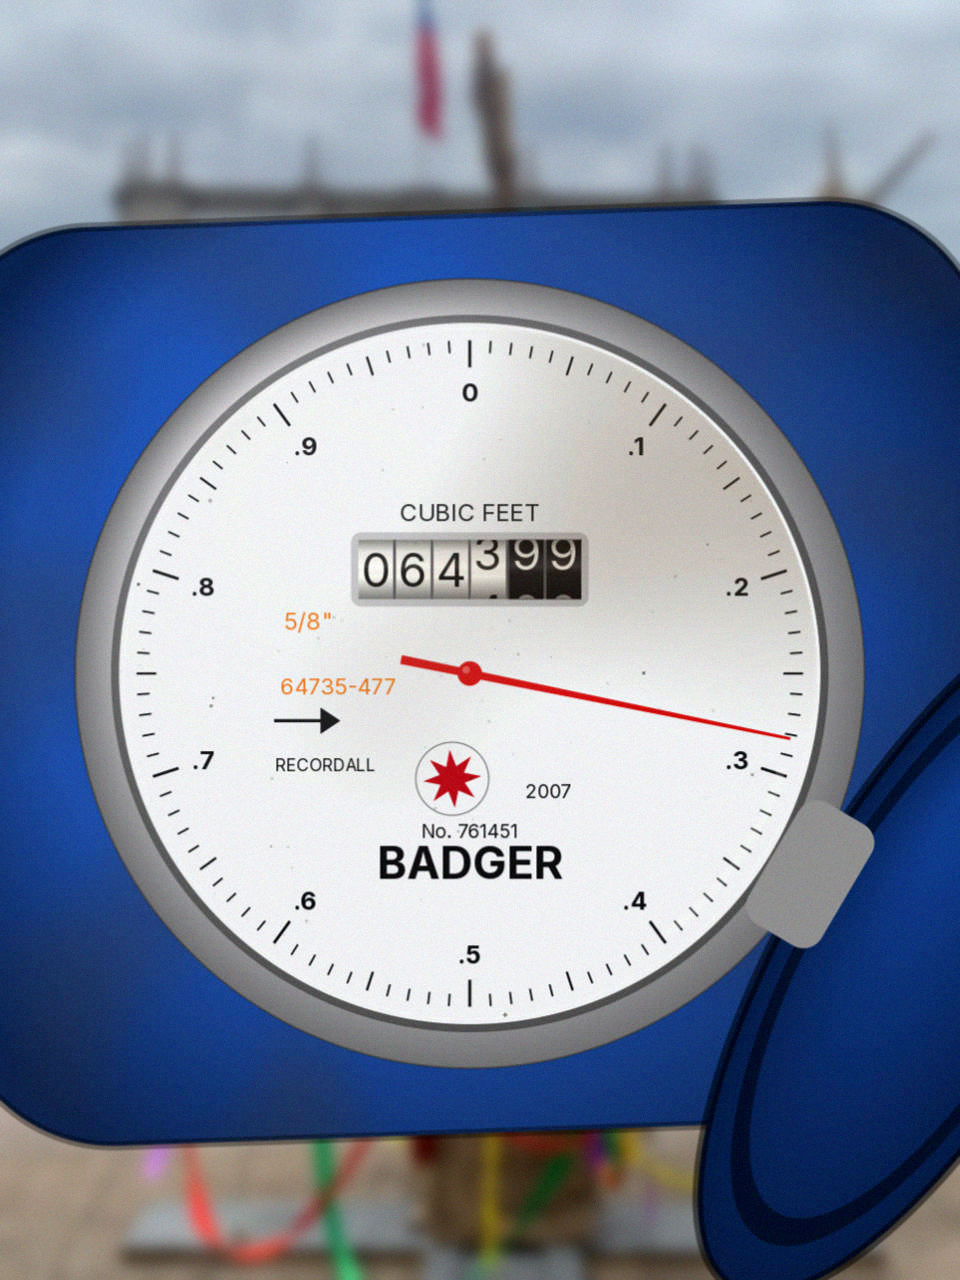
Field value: 64399.28 ft³
